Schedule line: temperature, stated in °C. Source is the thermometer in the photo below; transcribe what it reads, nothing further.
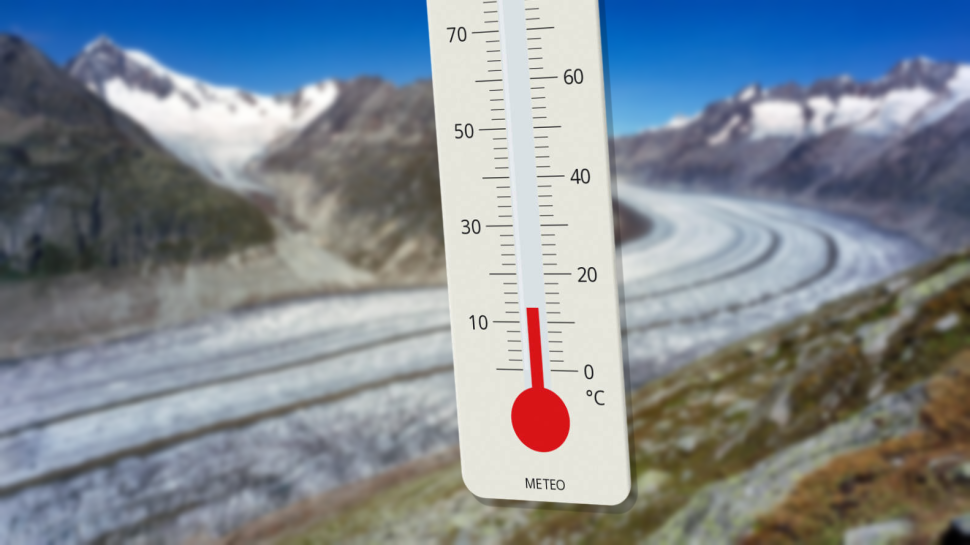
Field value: 13 °C
